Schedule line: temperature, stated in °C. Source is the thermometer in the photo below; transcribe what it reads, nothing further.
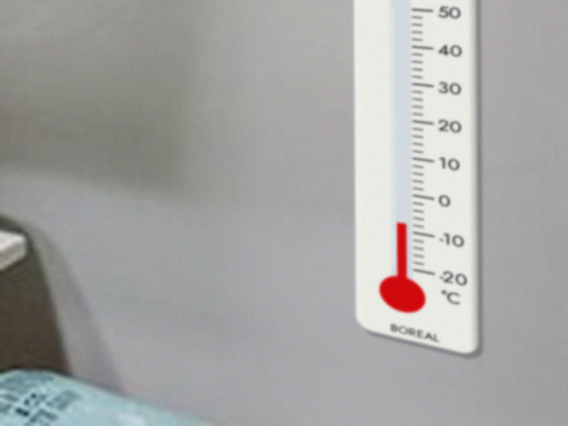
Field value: -8 °C
